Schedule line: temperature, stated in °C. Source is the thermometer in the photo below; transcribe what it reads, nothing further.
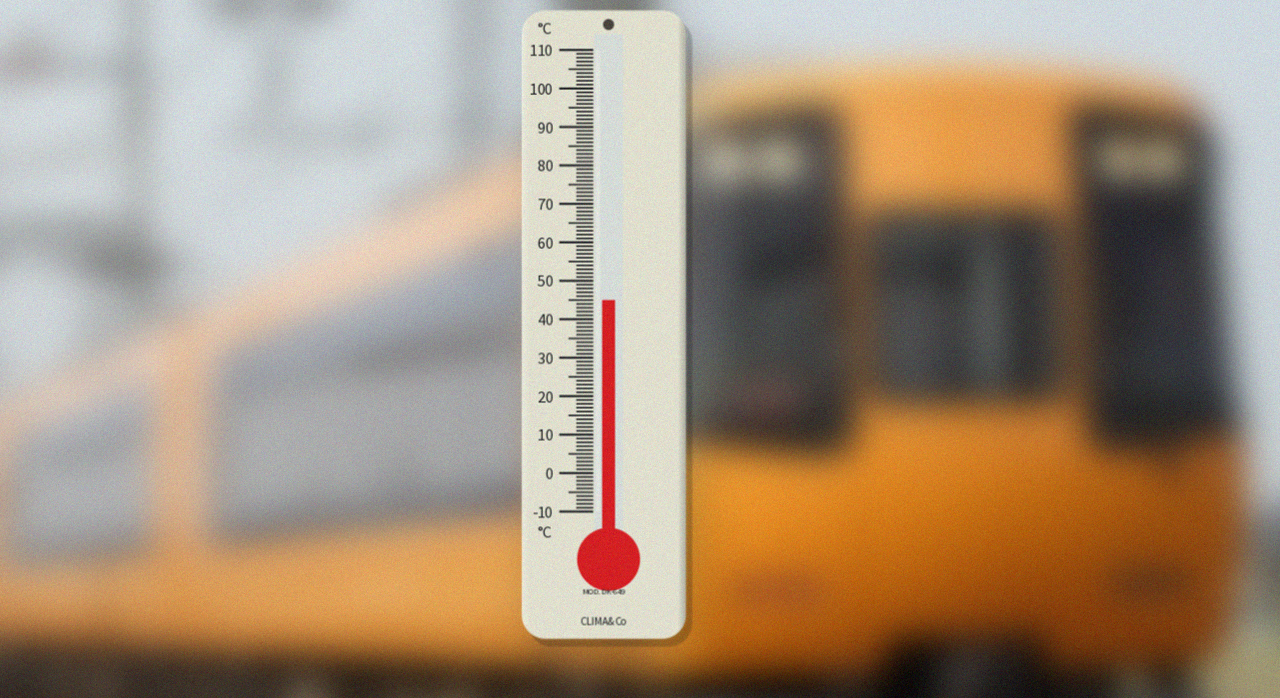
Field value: 45 °C
